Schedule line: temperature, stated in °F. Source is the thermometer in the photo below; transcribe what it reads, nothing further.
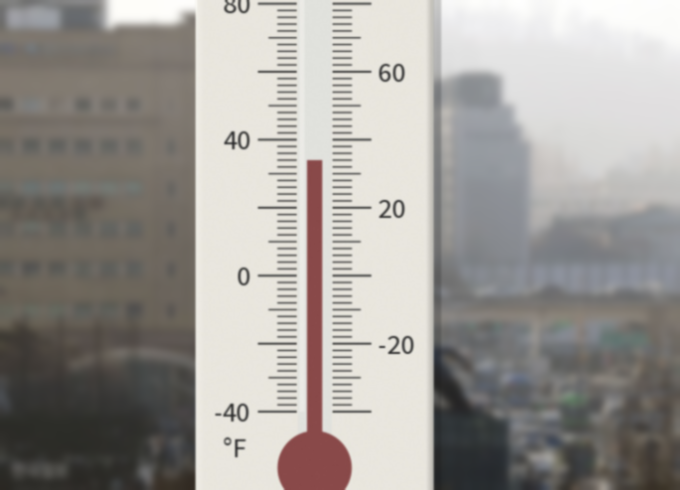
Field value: 34 °F
